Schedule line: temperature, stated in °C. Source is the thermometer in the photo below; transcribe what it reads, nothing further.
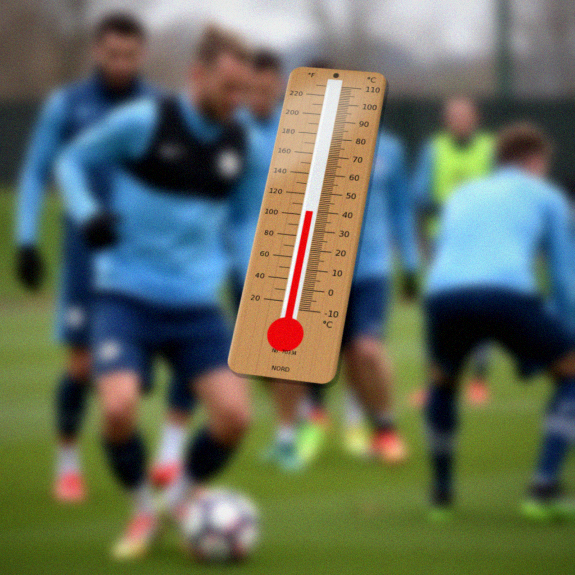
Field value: 40 °C
